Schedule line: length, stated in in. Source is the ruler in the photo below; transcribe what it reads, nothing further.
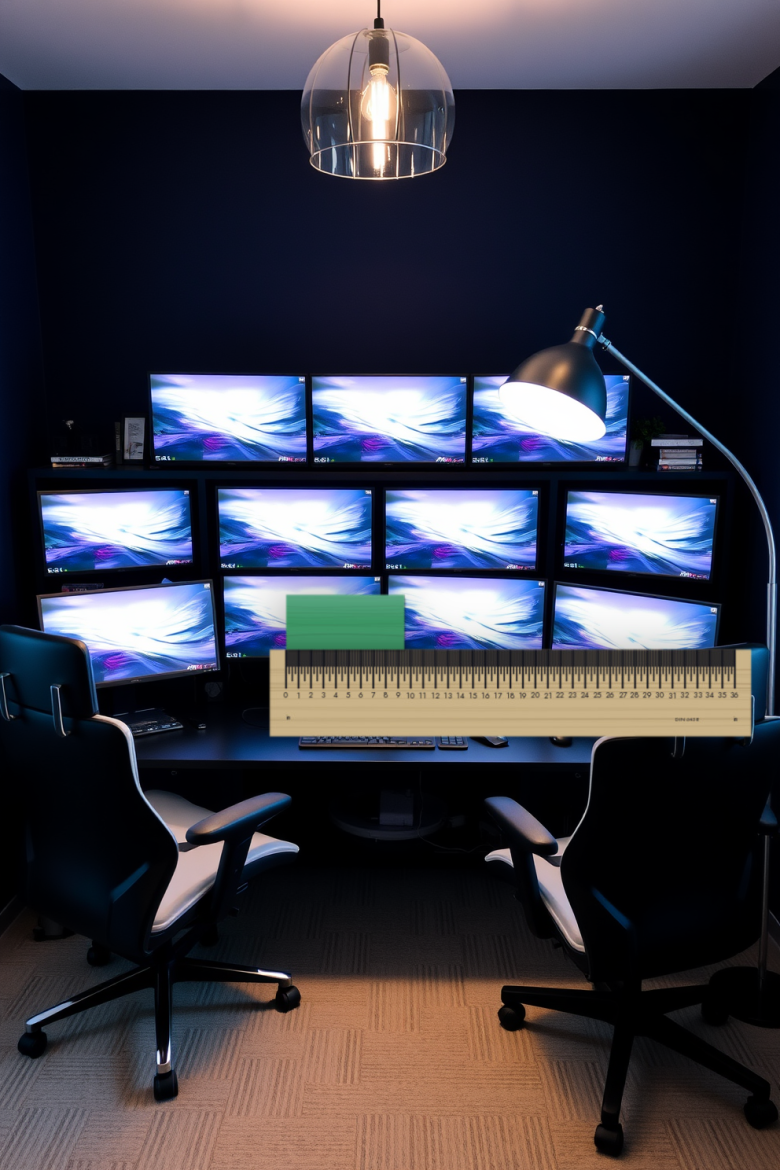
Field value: 9.5 in
